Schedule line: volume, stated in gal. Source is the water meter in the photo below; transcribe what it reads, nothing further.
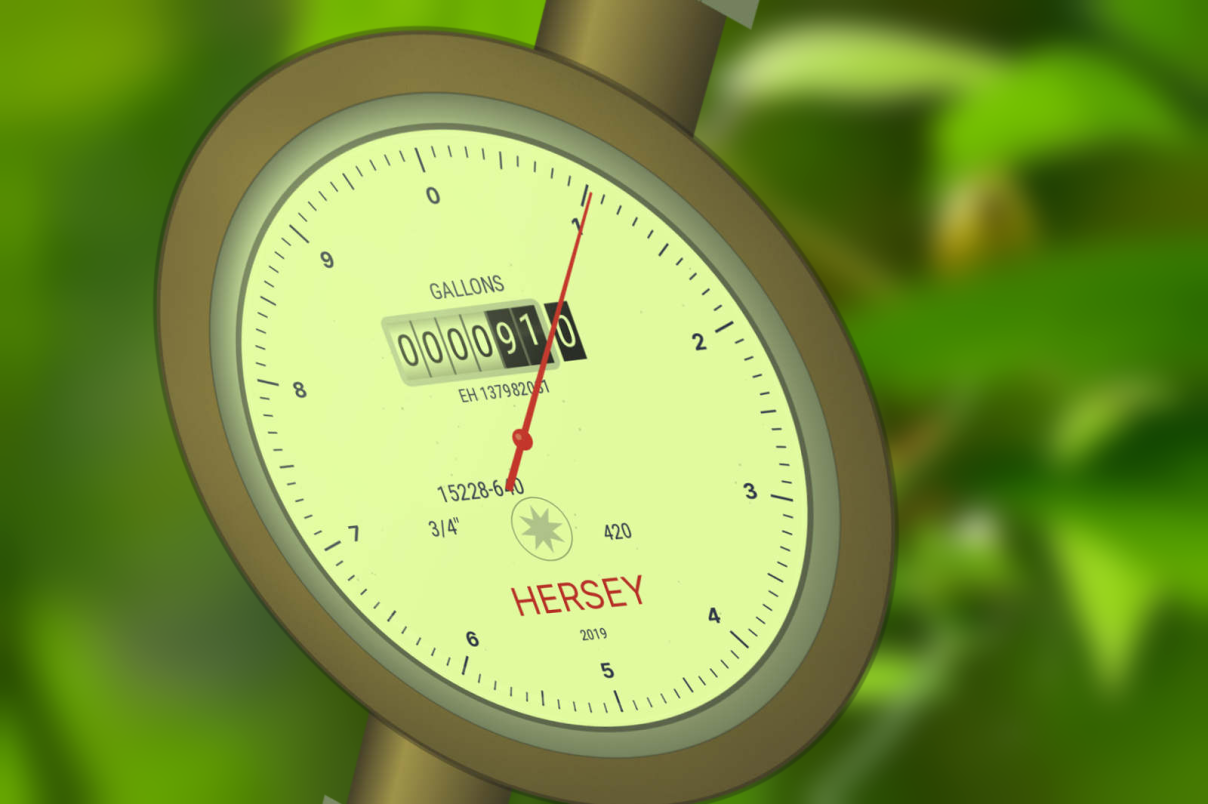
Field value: 911.0 gal
